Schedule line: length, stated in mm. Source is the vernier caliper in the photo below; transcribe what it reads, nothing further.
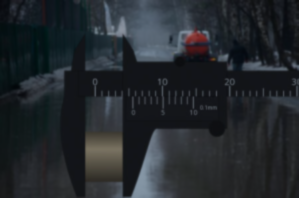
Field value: 5.6 mm
